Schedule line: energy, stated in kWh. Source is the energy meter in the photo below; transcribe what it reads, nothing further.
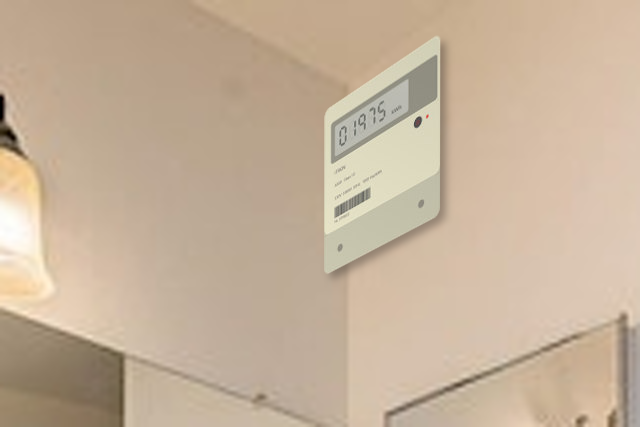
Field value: 1975 kWh
